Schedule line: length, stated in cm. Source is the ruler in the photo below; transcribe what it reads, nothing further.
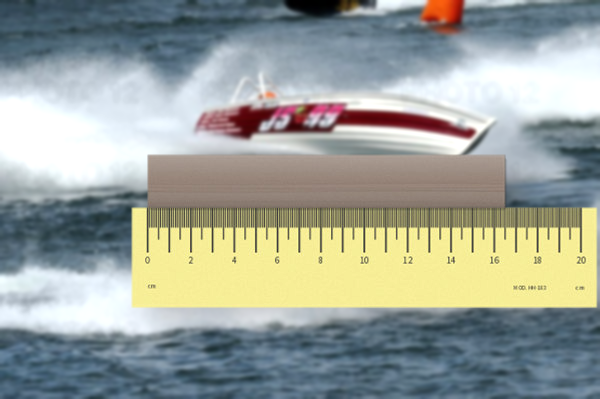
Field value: 16.5 cm
